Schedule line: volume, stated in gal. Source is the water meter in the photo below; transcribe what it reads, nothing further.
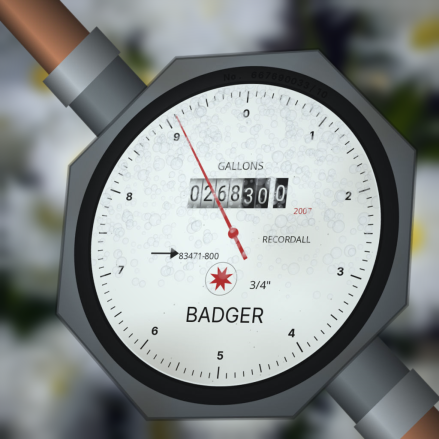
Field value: 268299.1 gal
